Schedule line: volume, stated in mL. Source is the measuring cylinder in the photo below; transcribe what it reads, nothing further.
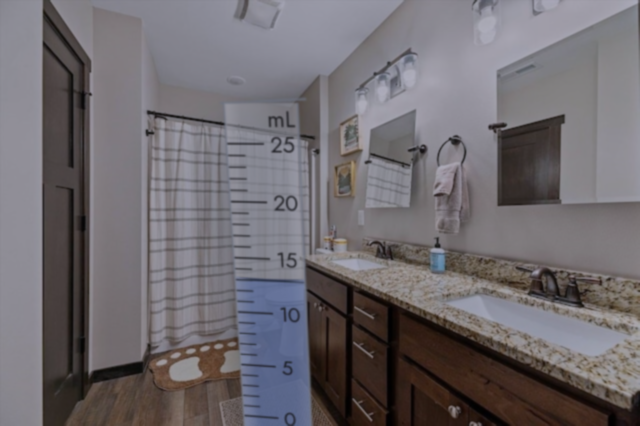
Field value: 13 mL
